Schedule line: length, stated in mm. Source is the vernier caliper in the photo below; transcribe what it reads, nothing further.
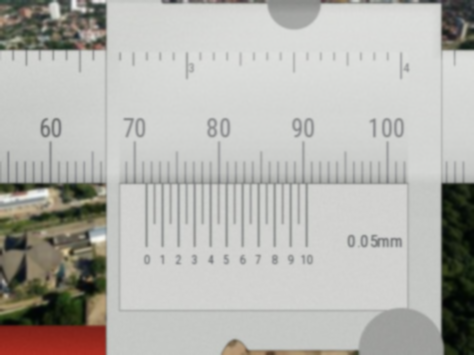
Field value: 71.4 mm
